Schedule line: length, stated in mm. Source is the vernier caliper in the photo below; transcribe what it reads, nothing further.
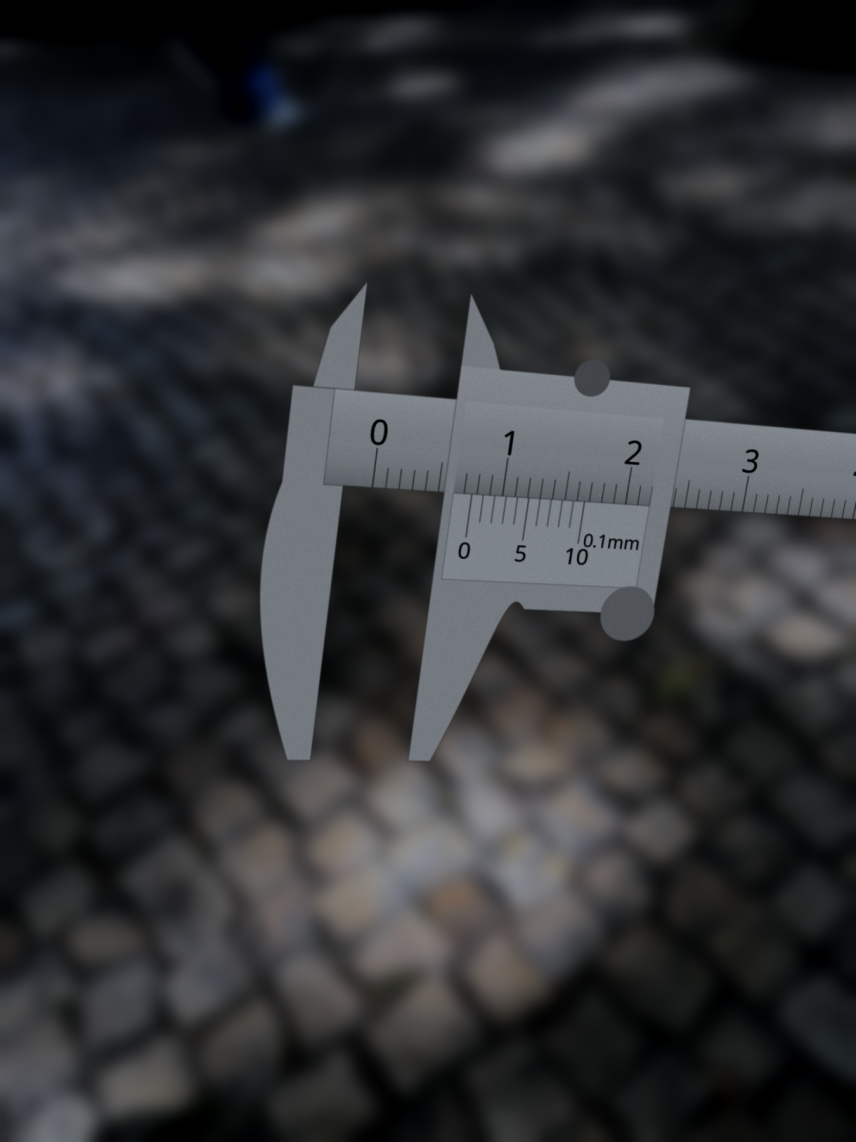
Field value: 7.6 mm
